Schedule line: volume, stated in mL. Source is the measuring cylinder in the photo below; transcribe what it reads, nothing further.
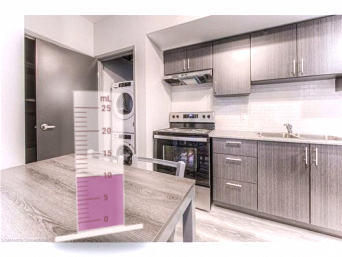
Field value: 10 mL
